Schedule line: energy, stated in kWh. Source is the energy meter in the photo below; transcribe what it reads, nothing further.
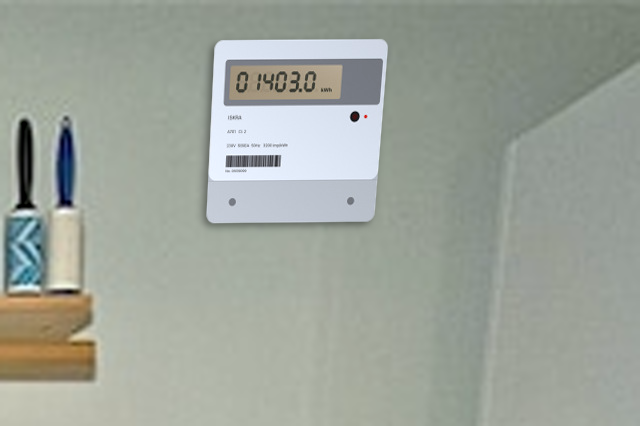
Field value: 1403.0 kWh
